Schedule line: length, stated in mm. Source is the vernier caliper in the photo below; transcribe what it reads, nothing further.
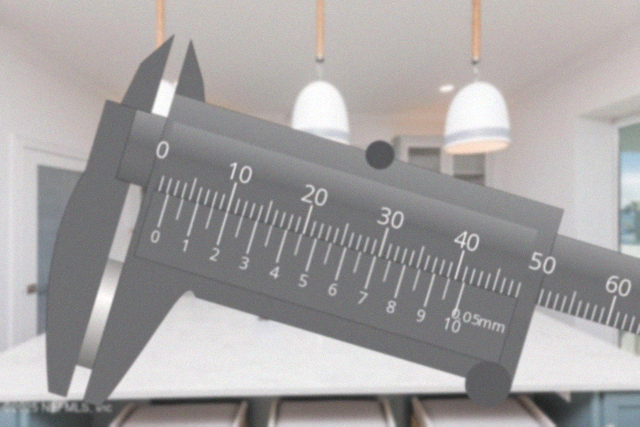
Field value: 2.2 mm
